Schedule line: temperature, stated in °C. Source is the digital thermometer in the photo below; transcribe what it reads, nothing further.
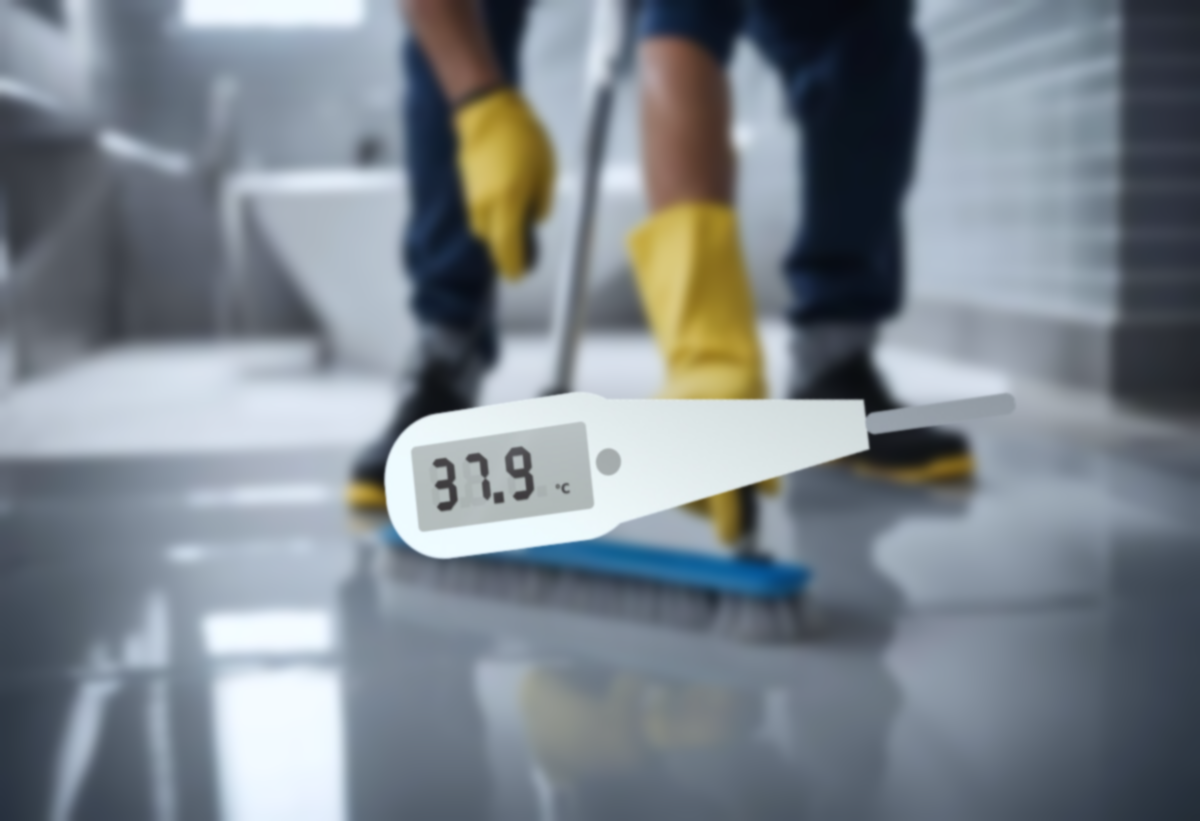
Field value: 37.9 °C
